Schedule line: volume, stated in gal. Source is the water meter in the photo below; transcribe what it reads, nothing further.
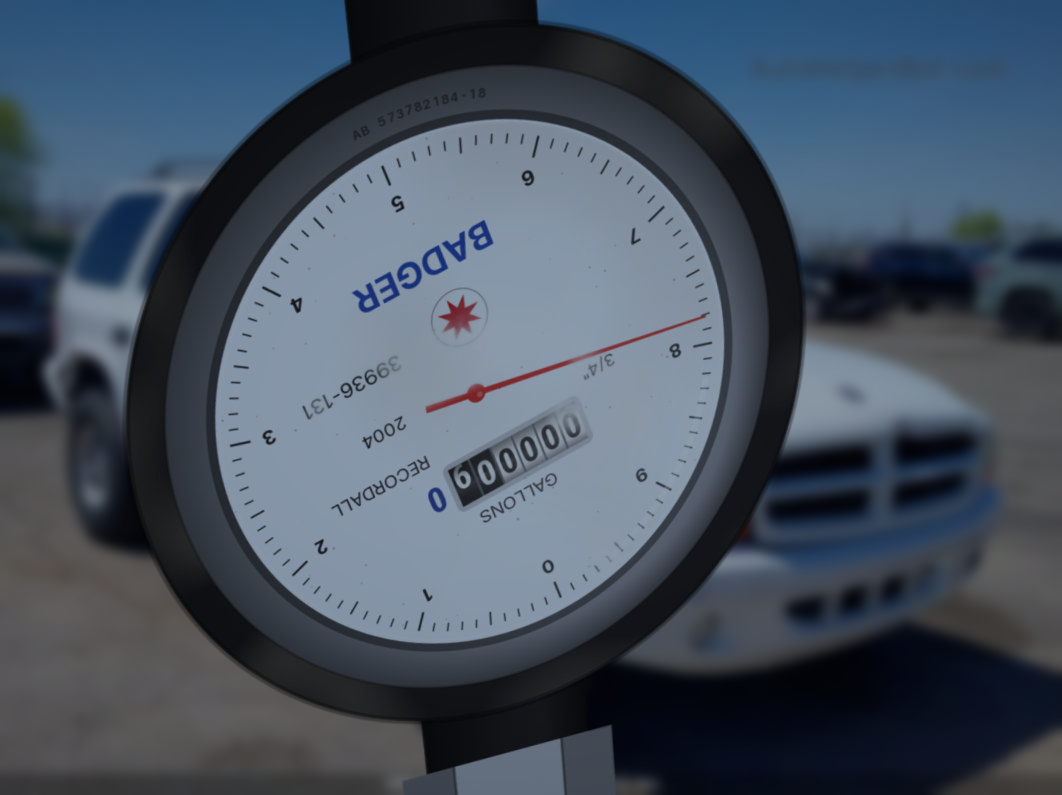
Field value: 87.8 gal
